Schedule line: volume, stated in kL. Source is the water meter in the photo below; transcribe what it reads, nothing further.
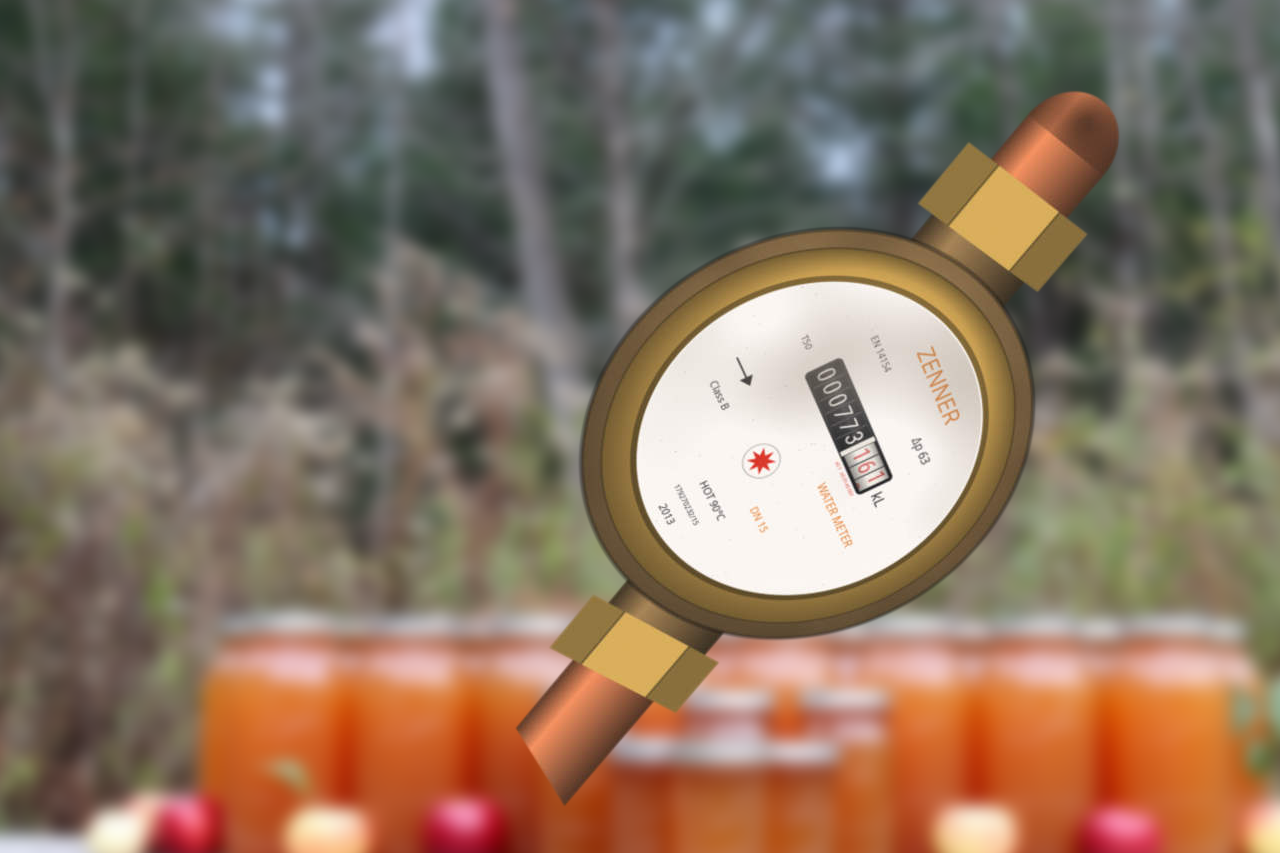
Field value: 773.161 kL
